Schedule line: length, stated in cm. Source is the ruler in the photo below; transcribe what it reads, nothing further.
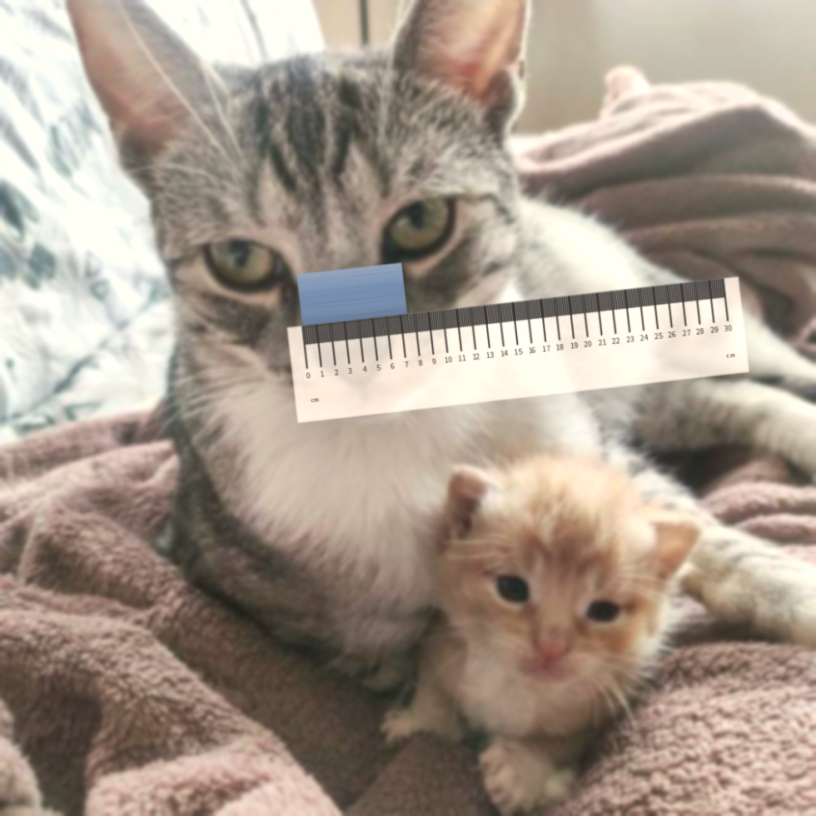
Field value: 7.5 cm
